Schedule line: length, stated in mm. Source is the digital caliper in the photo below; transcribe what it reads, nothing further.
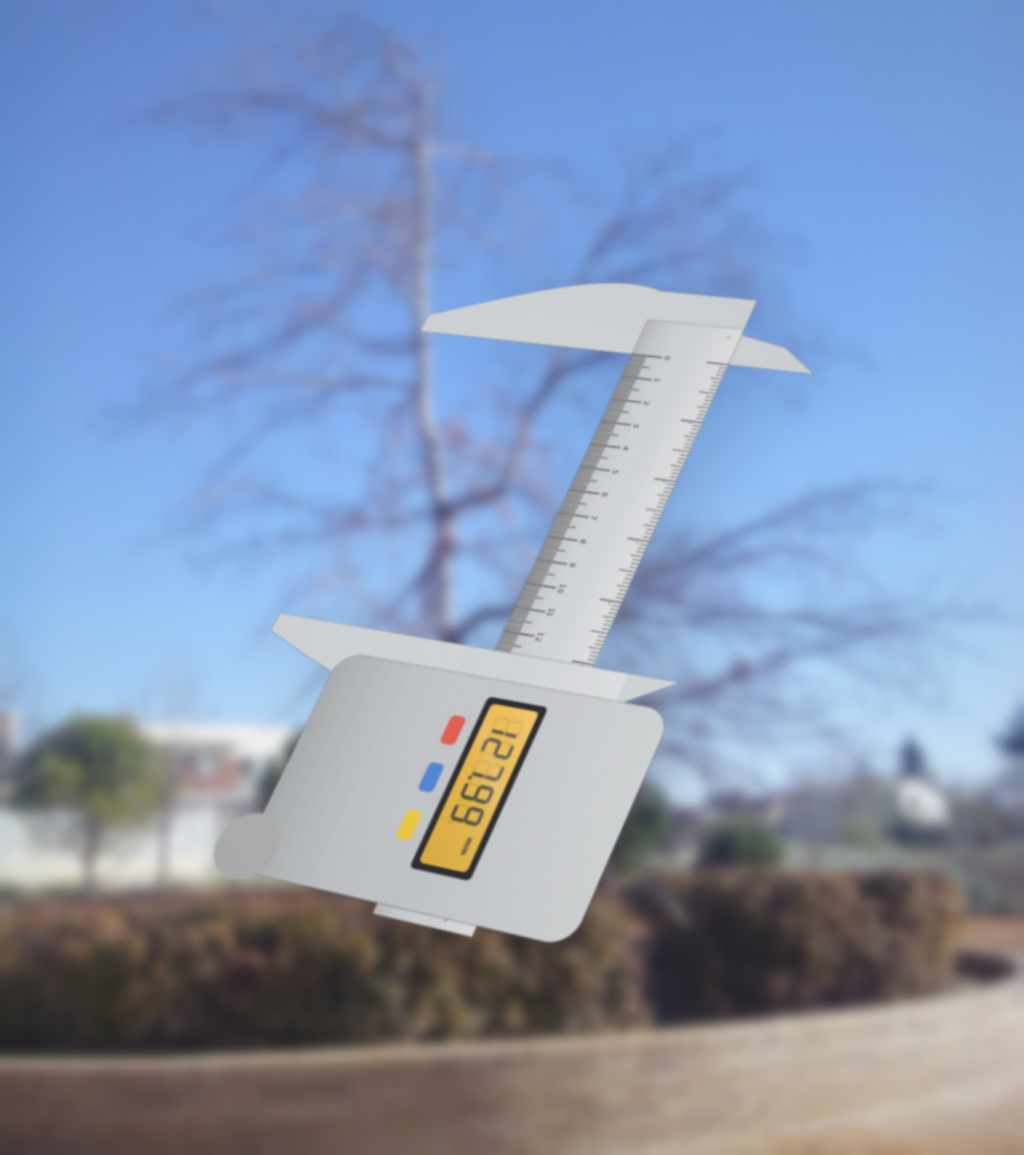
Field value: 127.99 mm
